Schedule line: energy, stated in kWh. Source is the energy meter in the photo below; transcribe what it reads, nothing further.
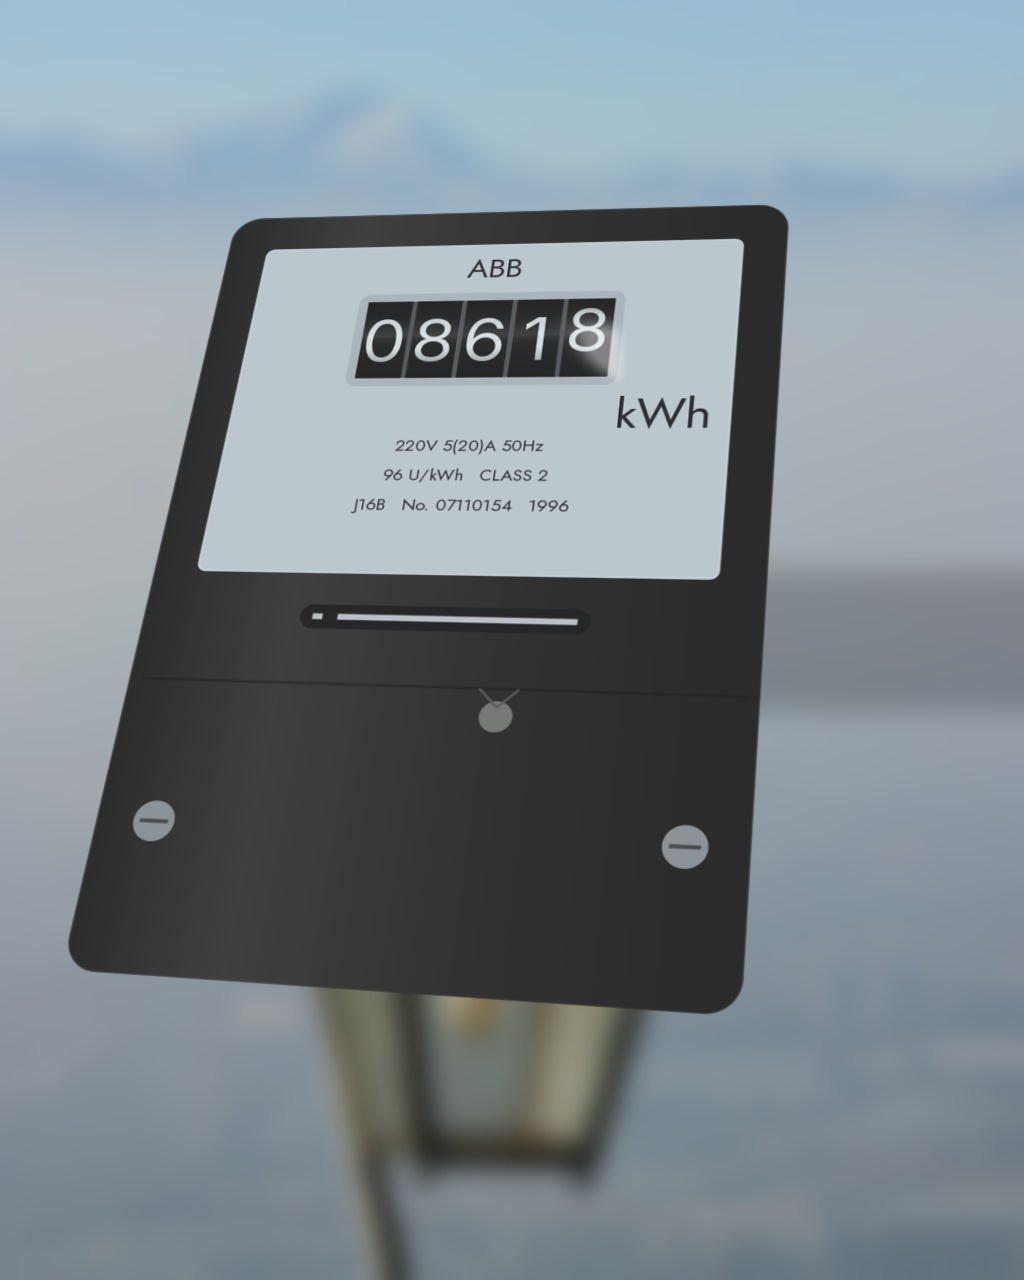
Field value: 8618 kWh
